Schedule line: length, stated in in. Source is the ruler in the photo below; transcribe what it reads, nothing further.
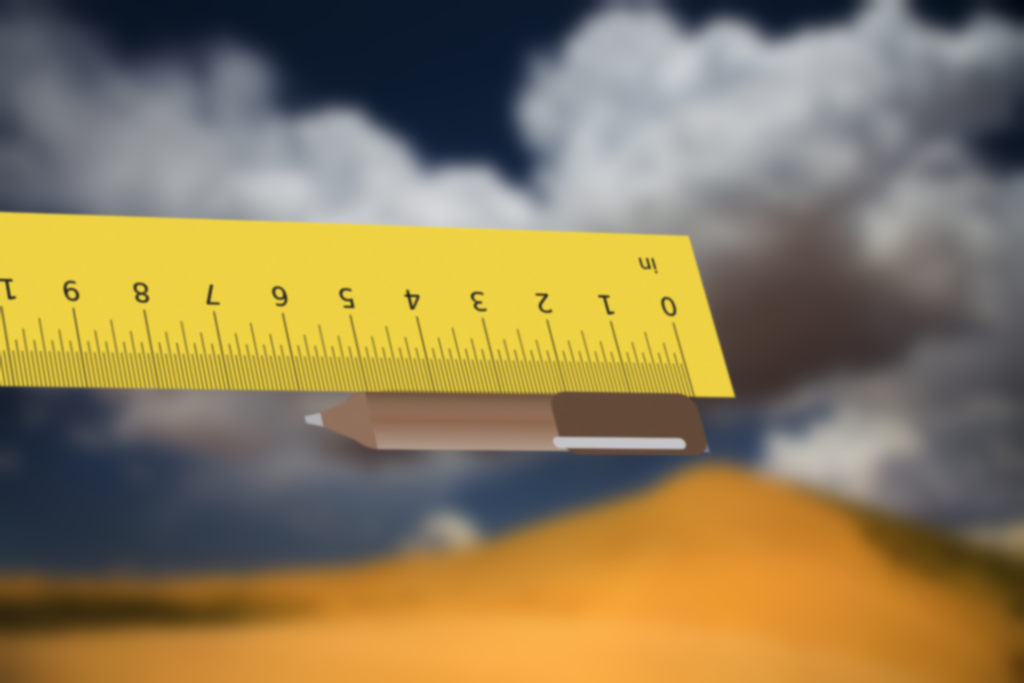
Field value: 6 in
